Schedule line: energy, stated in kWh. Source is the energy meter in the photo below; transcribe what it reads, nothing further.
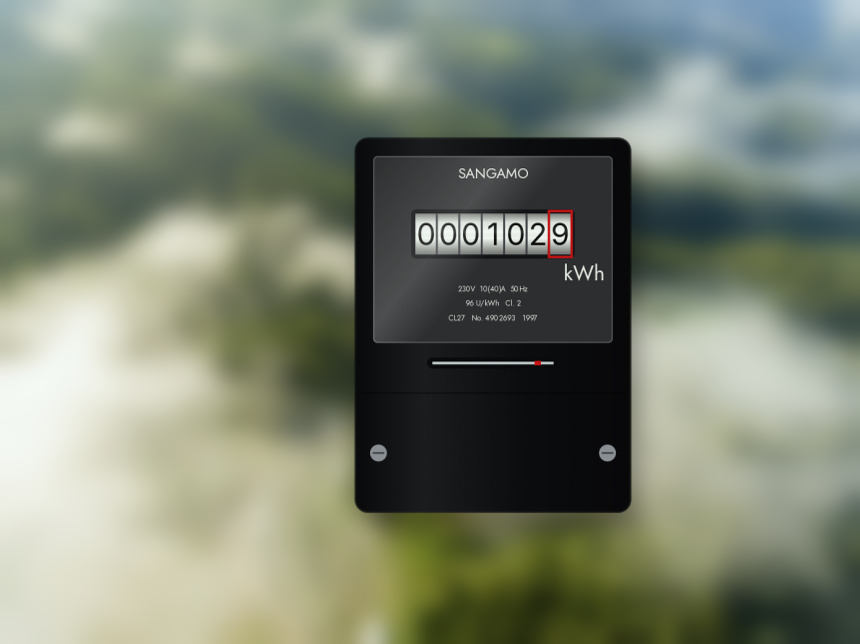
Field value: 102.9 kWh
